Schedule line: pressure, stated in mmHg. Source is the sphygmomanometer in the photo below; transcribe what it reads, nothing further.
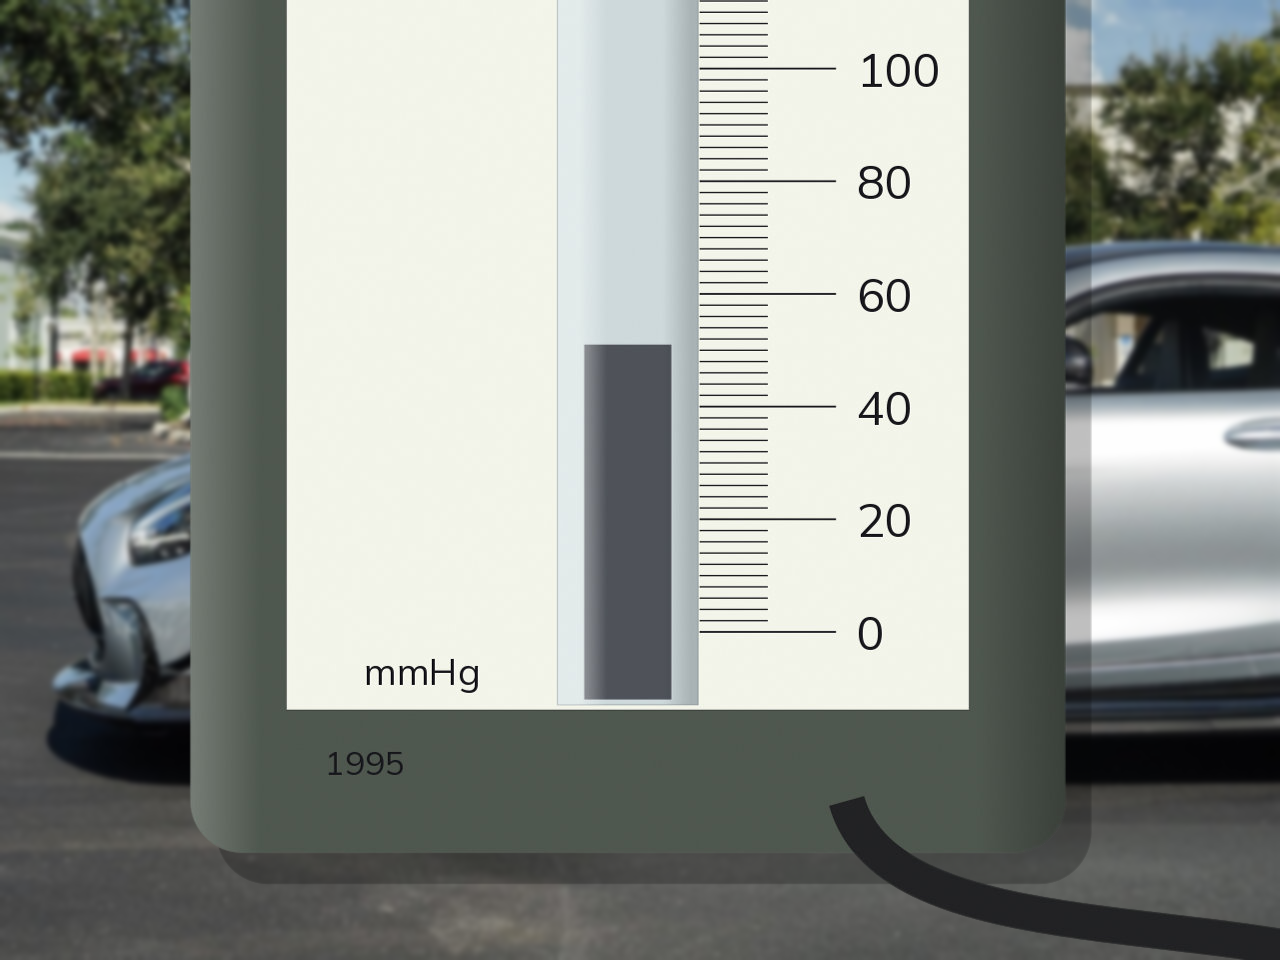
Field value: 51 mmHg
